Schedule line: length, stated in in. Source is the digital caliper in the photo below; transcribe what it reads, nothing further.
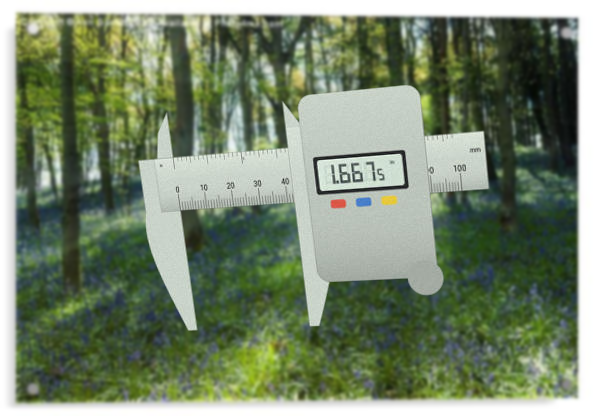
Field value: 1.6675 in
